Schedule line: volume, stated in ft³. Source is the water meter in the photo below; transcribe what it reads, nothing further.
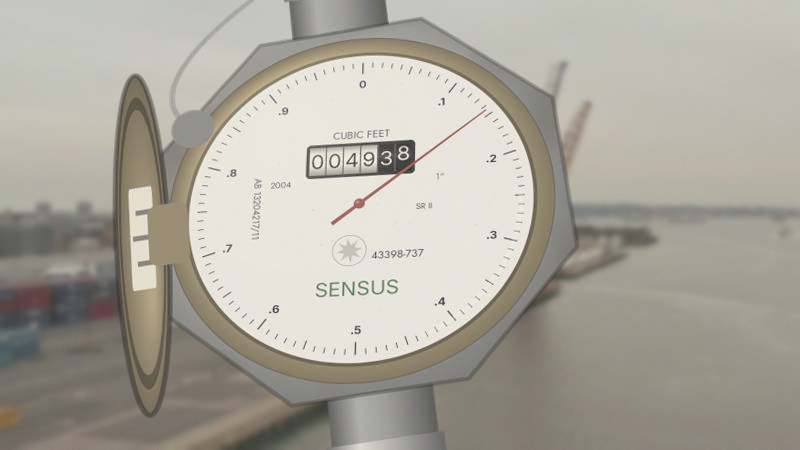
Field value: 4938.14 ft³
